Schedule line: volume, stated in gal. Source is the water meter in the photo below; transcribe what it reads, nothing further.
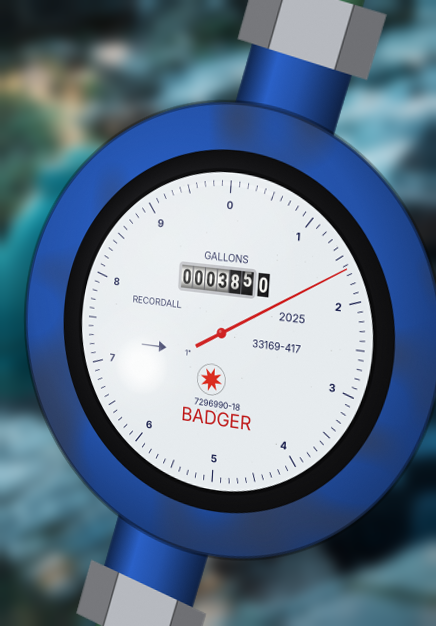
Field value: 3851.6 gal
